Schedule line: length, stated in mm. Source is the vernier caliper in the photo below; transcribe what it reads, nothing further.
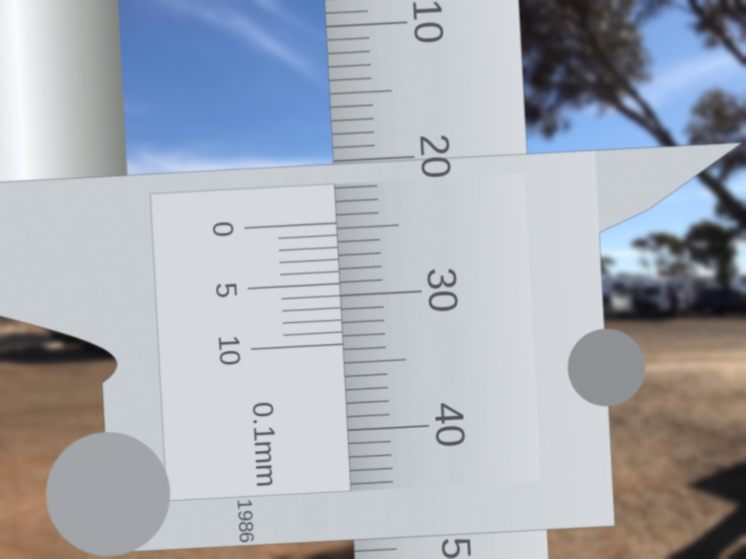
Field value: 24.6 mm
